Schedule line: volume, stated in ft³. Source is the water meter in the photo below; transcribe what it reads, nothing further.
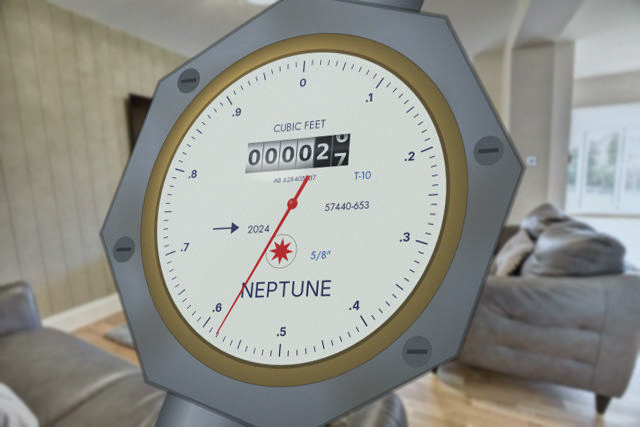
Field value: 26.58 ft³
